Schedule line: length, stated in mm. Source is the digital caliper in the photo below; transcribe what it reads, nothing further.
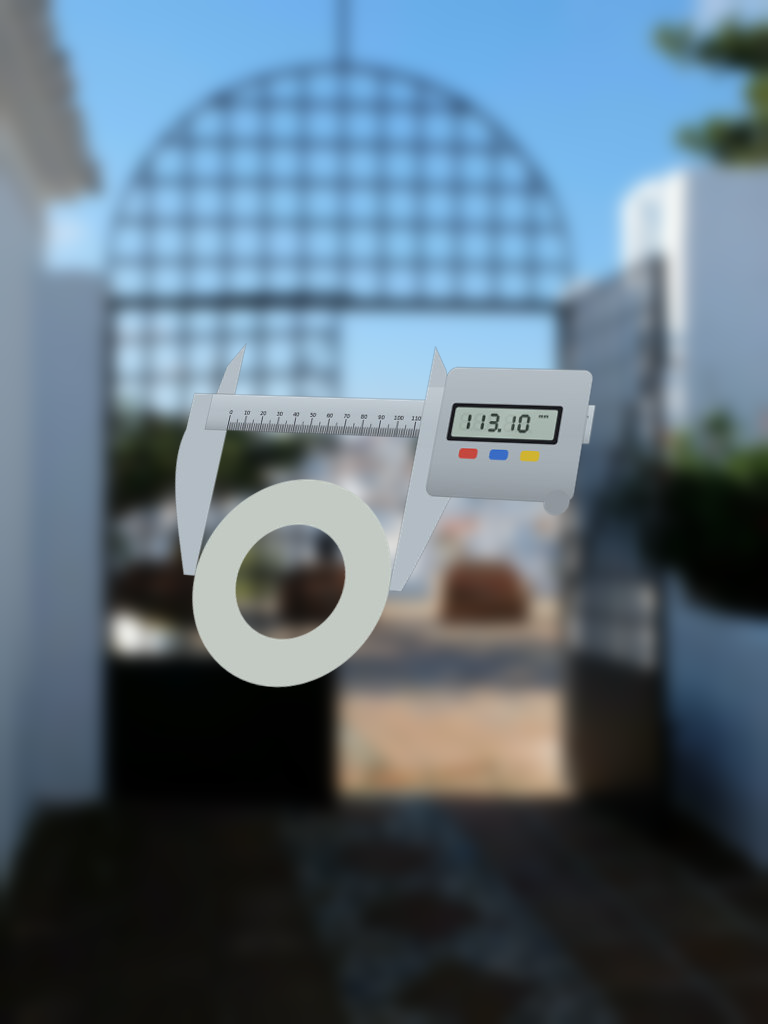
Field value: 113.10 mm
